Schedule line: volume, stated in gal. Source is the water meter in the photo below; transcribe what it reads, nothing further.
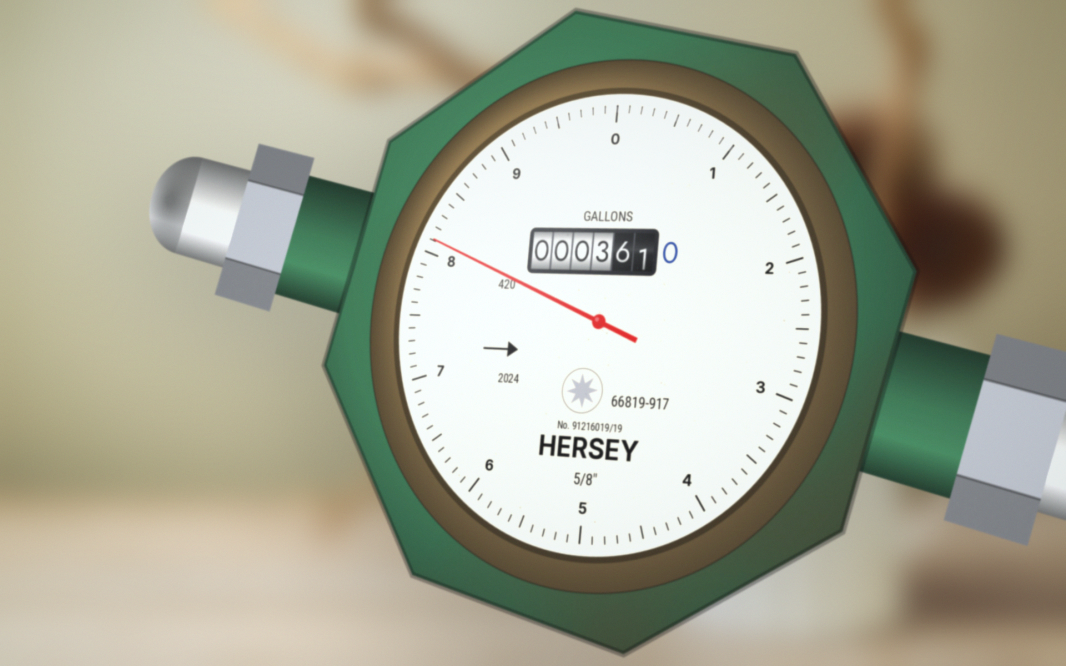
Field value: 3608.1 gal
